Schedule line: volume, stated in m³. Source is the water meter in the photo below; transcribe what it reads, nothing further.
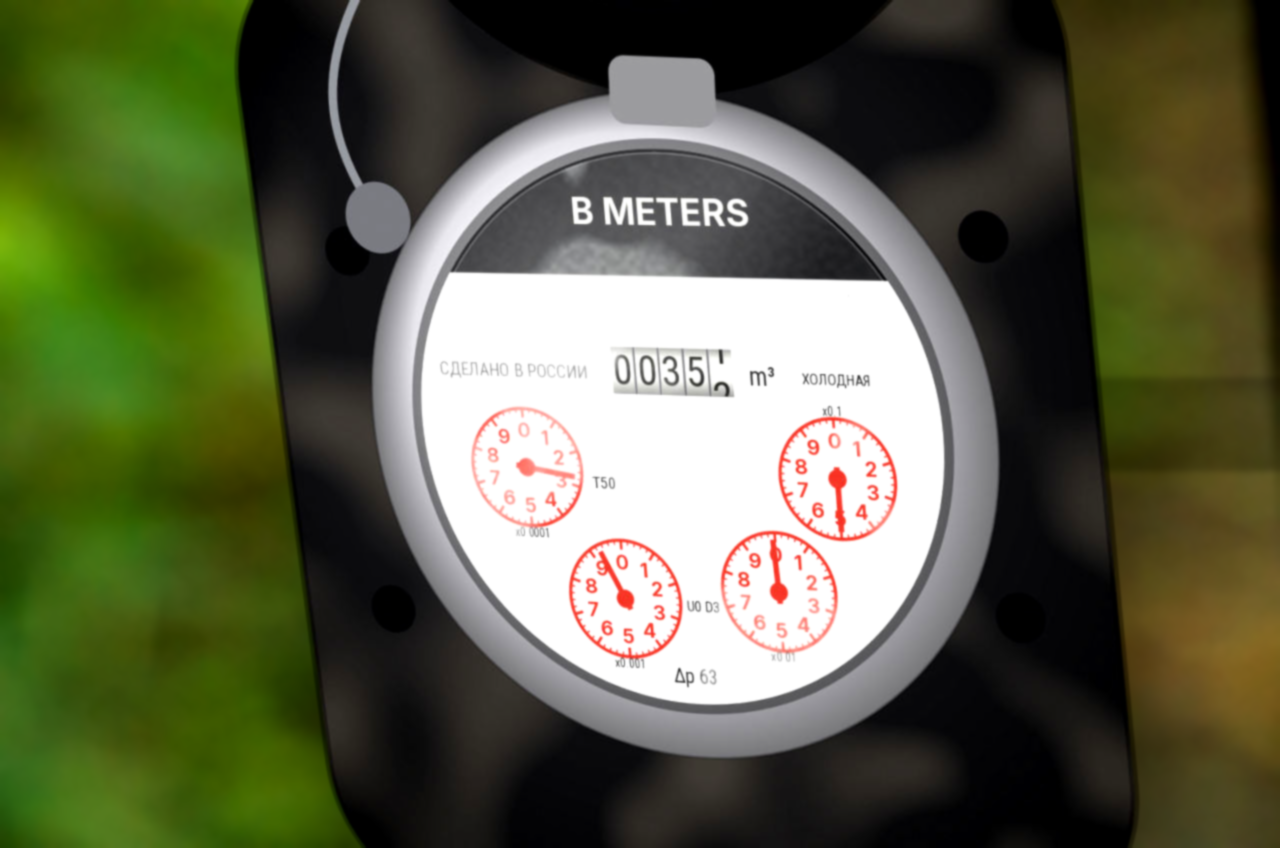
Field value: 351.4992 m³
